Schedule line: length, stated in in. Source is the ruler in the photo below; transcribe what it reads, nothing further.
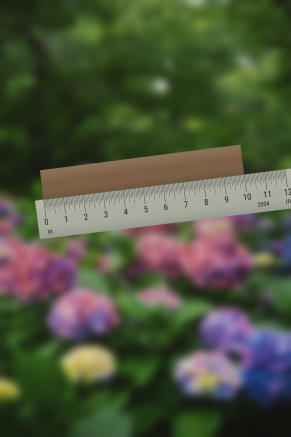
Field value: 10 in
